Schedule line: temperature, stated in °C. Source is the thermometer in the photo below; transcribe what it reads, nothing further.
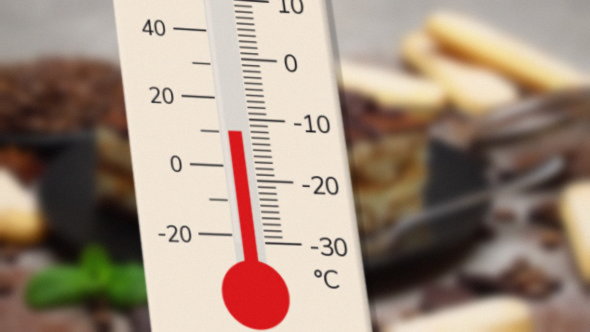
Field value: -12 °C
